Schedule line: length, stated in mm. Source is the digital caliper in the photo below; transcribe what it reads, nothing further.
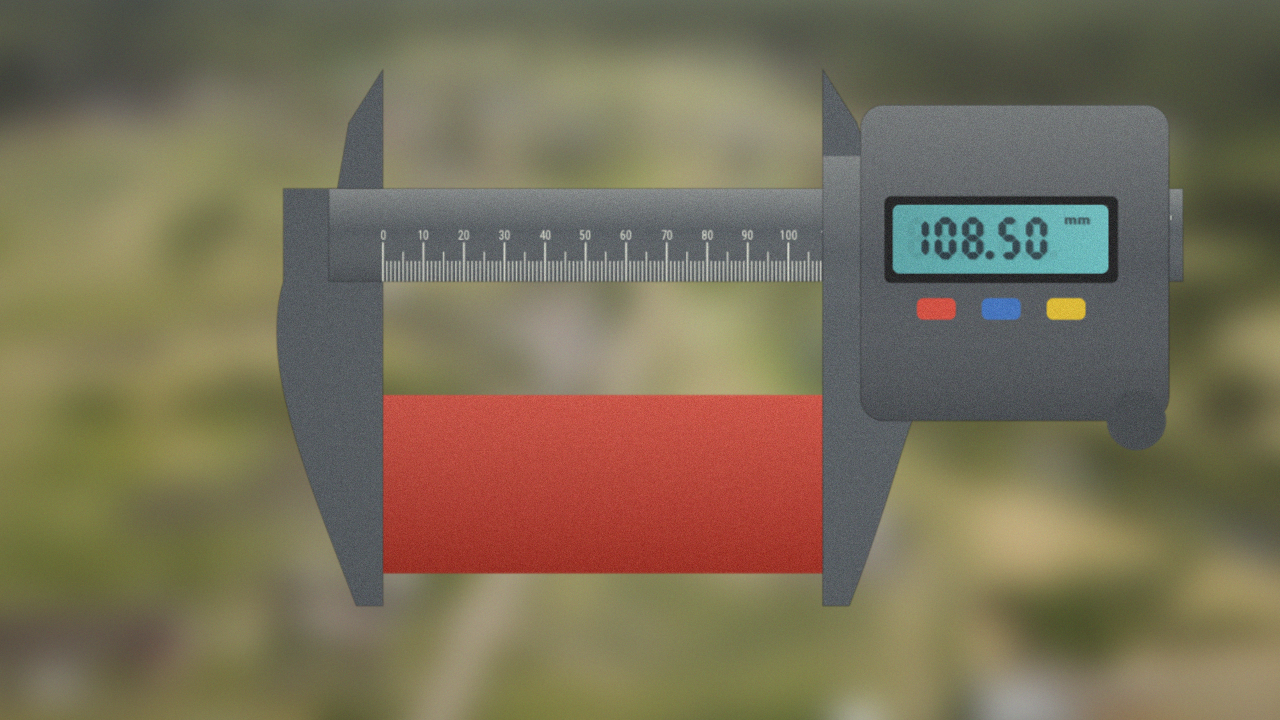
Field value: 108.50 mm
